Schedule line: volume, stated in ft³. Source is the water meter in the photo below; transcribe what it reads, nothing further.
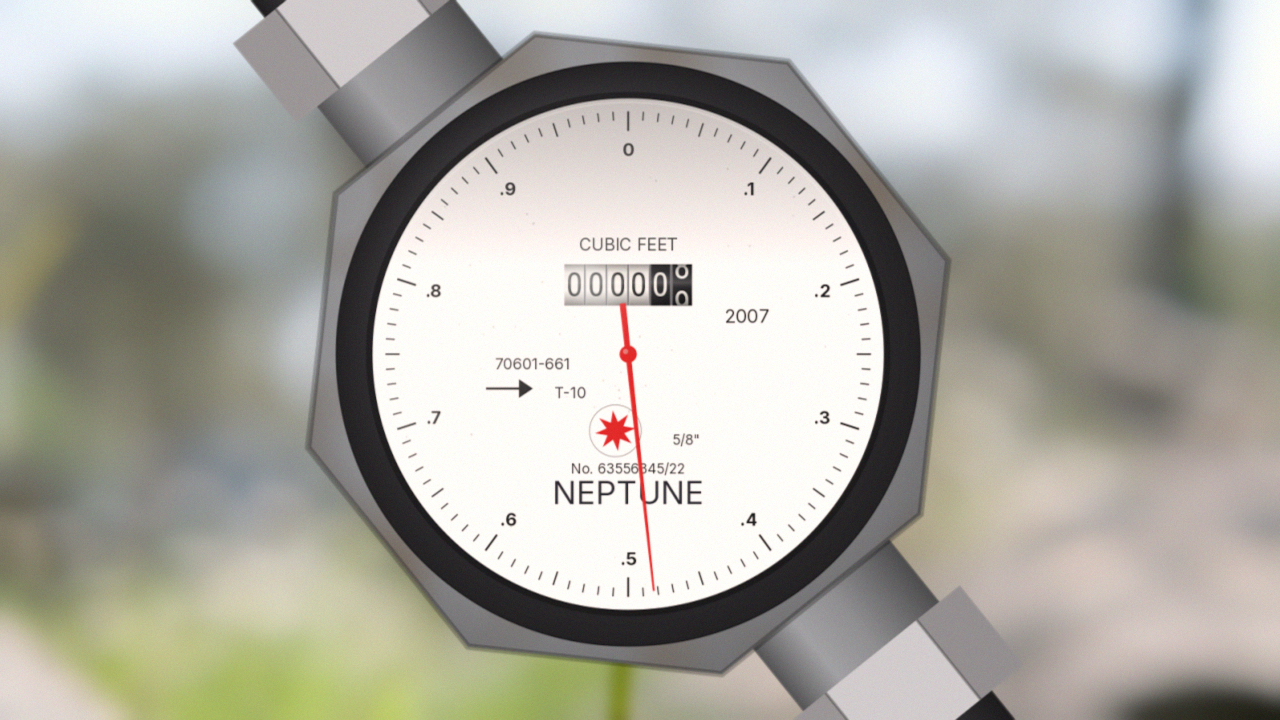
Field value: 8.48 ft³
